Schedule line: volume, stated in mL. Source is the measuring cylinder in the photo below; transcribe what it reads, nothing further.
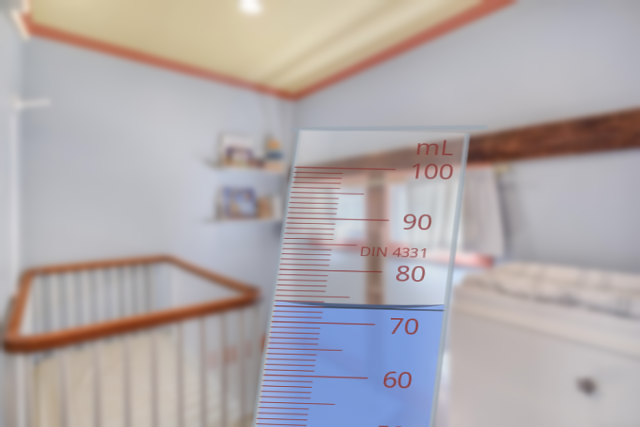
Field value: 73 mL
